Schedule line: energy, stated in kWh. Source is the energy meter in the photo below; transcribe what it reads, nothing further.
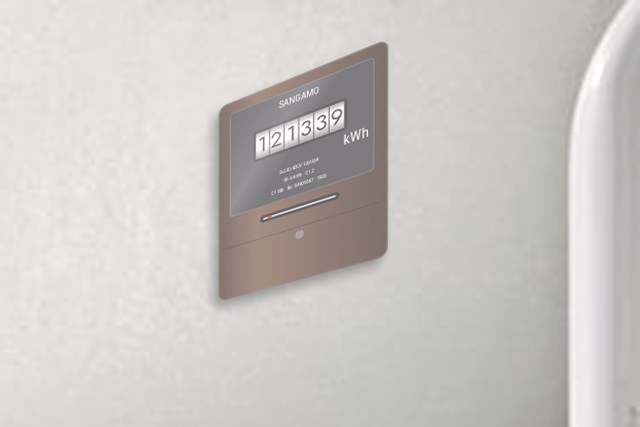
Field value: 121339 kWh
